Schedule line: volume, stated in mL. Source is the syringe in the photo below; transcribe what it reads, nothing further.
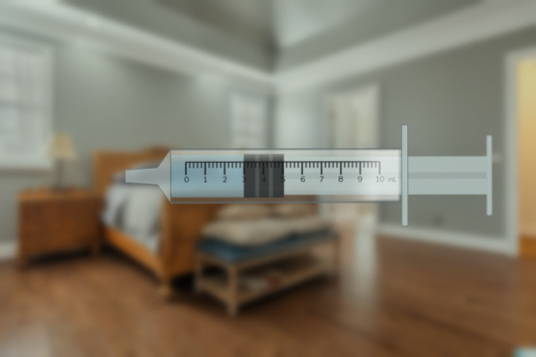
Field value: 3 mL
